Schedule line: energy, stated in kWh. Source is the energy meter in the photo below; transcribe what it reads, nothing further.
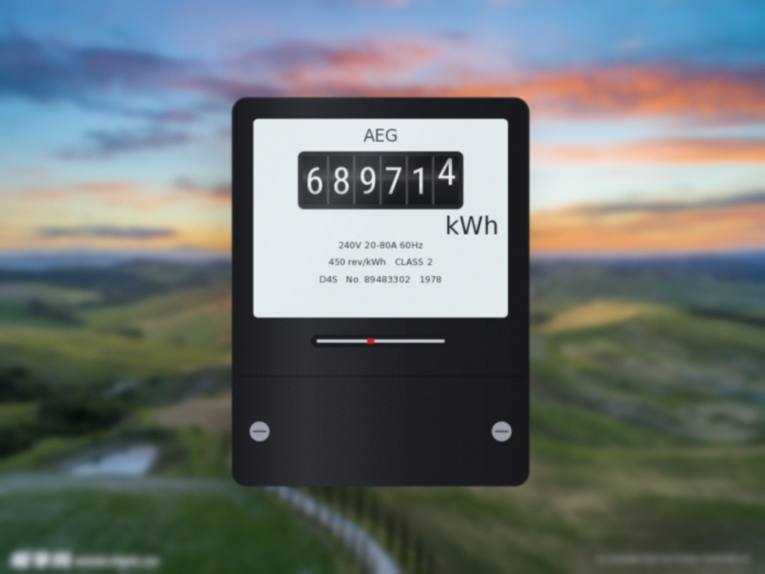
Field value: 689714 kWh
